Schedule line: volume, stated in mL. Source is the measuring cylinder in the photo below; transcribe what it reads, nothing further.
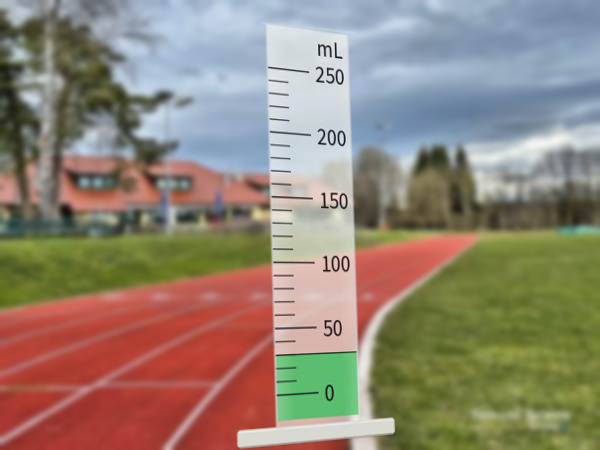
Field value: 30 mL
